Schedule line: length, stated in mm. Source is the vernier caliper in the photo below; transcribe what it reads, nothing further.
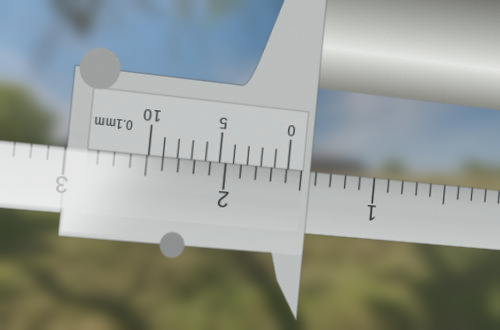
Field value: 15.9 mm
